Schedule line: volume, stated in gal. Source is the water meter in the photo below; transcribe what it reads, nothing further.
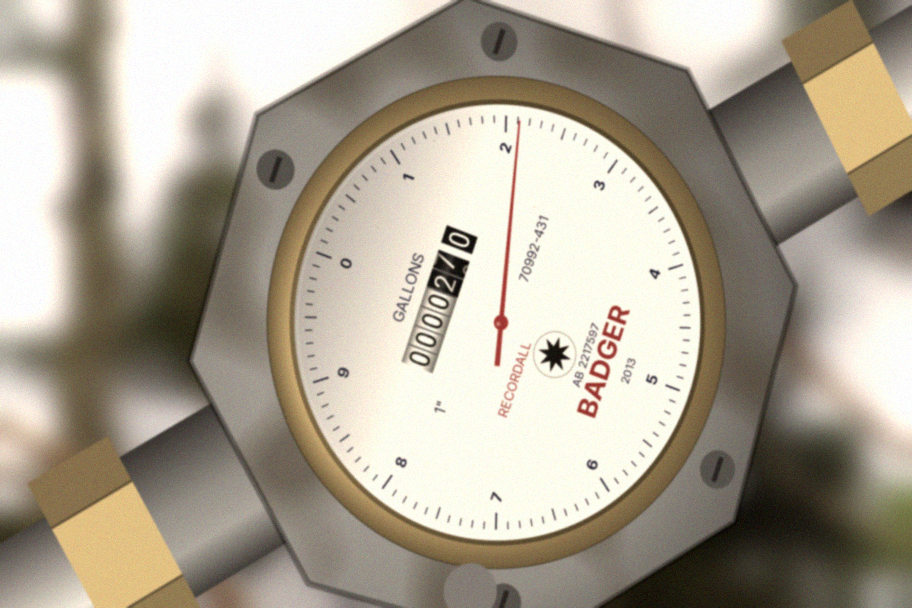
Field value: 272.1 gal
